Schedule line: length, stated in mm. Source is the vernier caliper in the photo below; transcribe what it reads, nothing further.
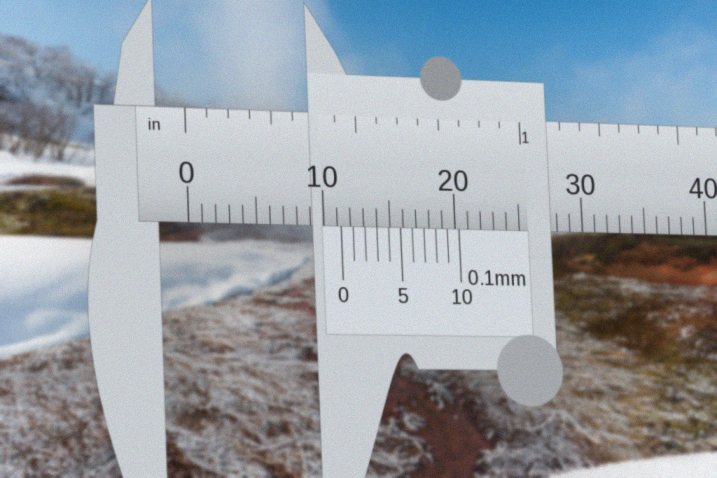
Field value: 11.3 mm
